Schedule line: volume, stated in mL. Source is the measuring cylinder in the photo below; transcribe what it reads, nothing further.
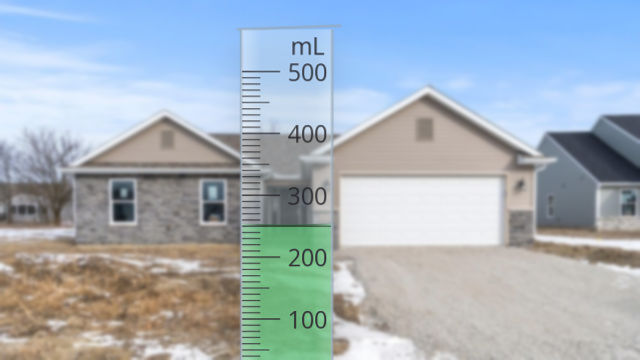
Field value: 250 mL
